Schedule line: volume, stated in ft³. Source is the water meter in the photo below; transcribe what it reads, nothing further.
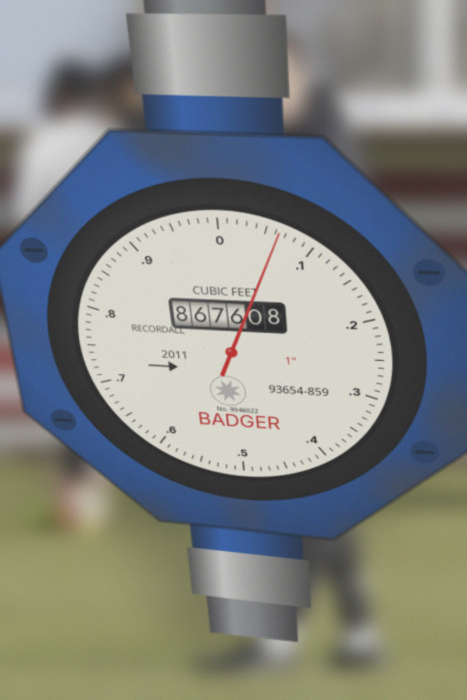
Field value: 867608.06 ft³
